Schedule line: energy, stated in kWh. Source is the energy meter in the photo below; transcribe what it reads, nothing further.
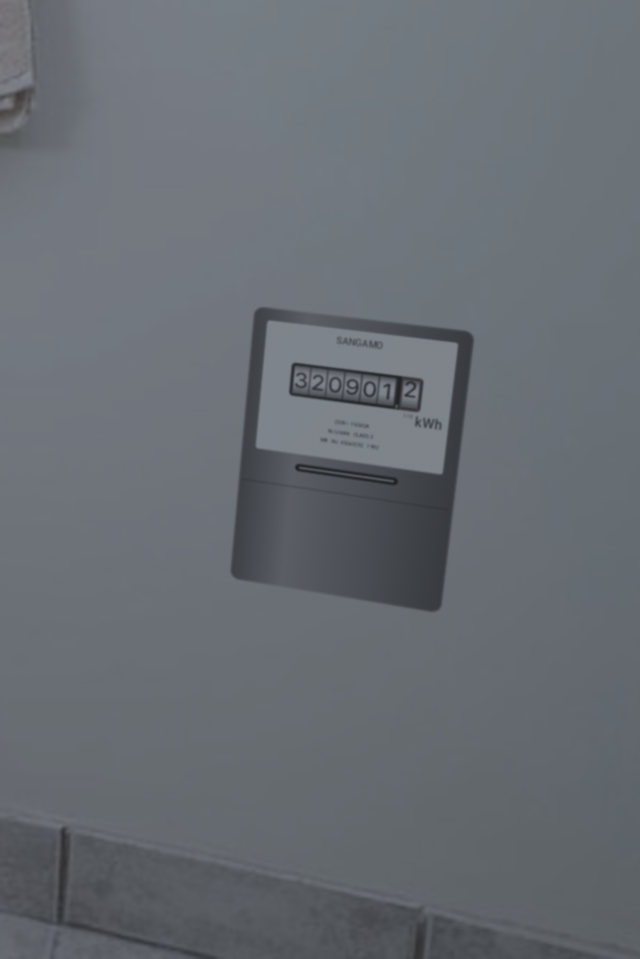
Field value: 320901.2 kWh
